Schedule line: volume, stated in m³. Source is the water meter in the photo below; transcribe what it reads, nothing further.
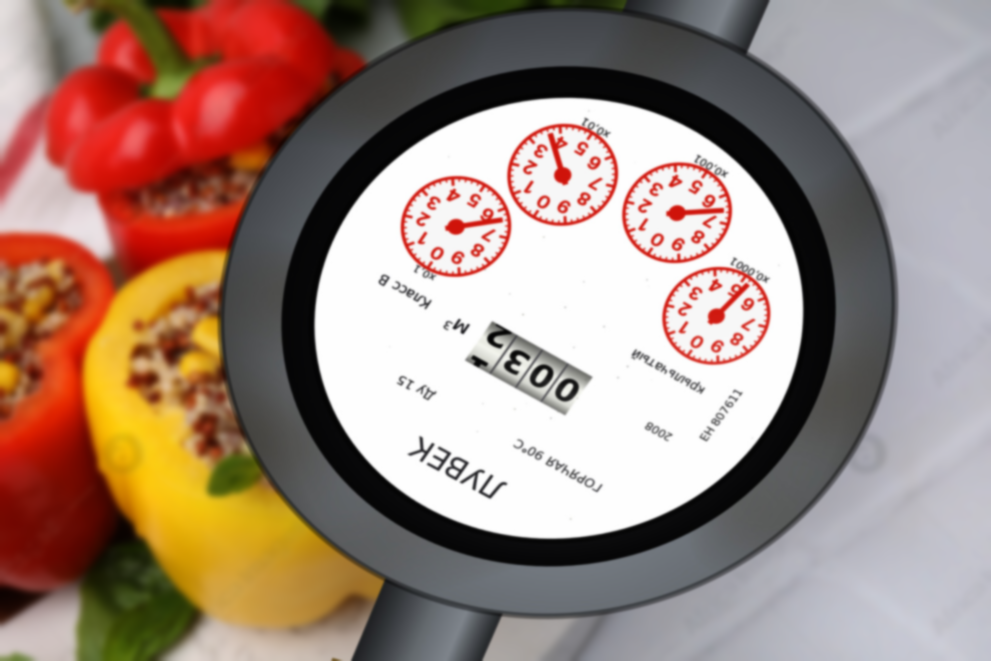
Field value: 31.6365 m³
